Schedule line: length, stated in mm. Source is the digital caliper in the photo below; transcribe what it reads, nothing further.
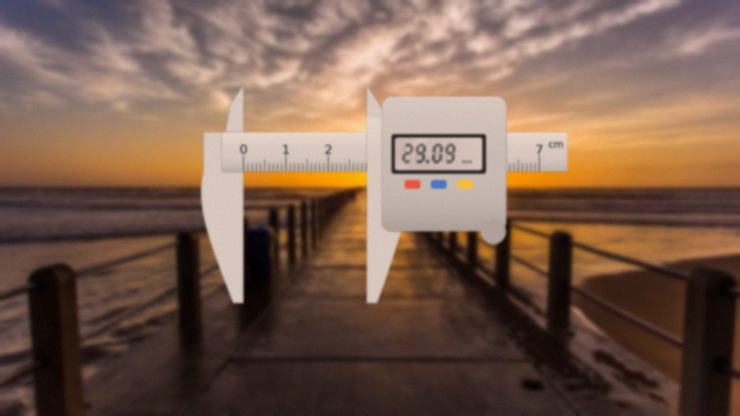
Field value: 29.09 mm
